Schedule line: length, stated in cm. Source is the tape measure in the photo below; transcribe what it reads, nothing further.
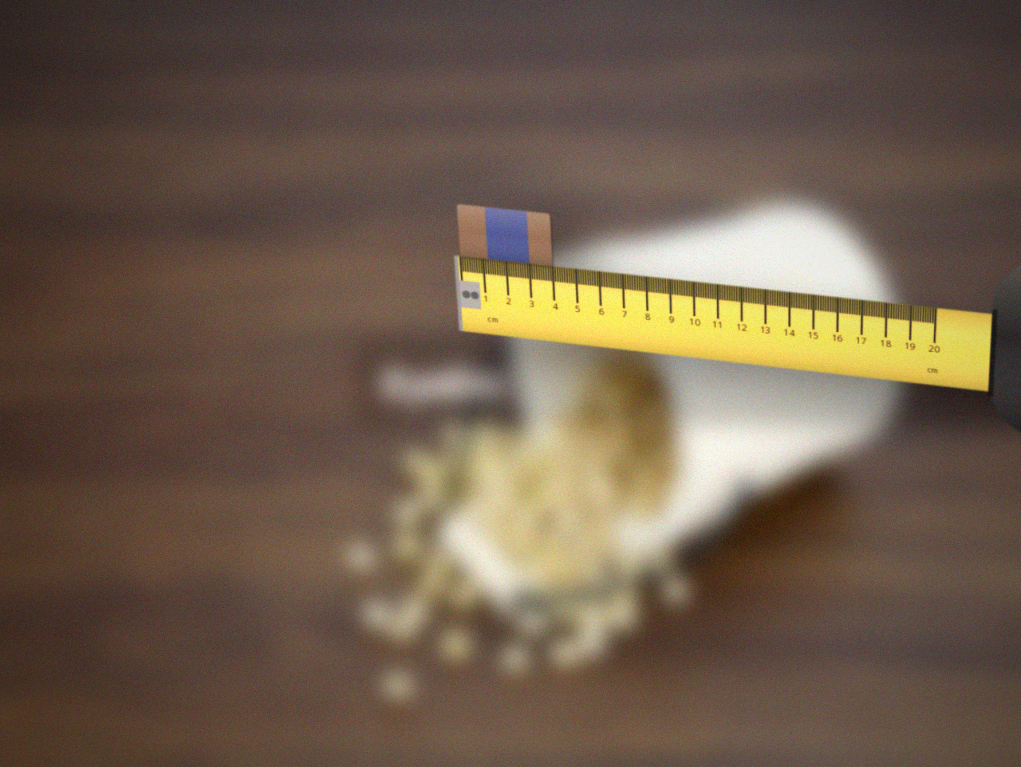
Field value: 4 cm
